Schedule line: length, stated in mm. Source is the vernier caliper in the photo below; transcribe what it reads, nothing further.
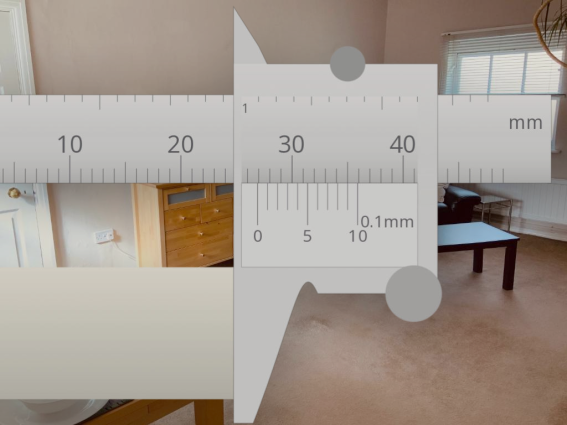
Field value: 26.9 mm
